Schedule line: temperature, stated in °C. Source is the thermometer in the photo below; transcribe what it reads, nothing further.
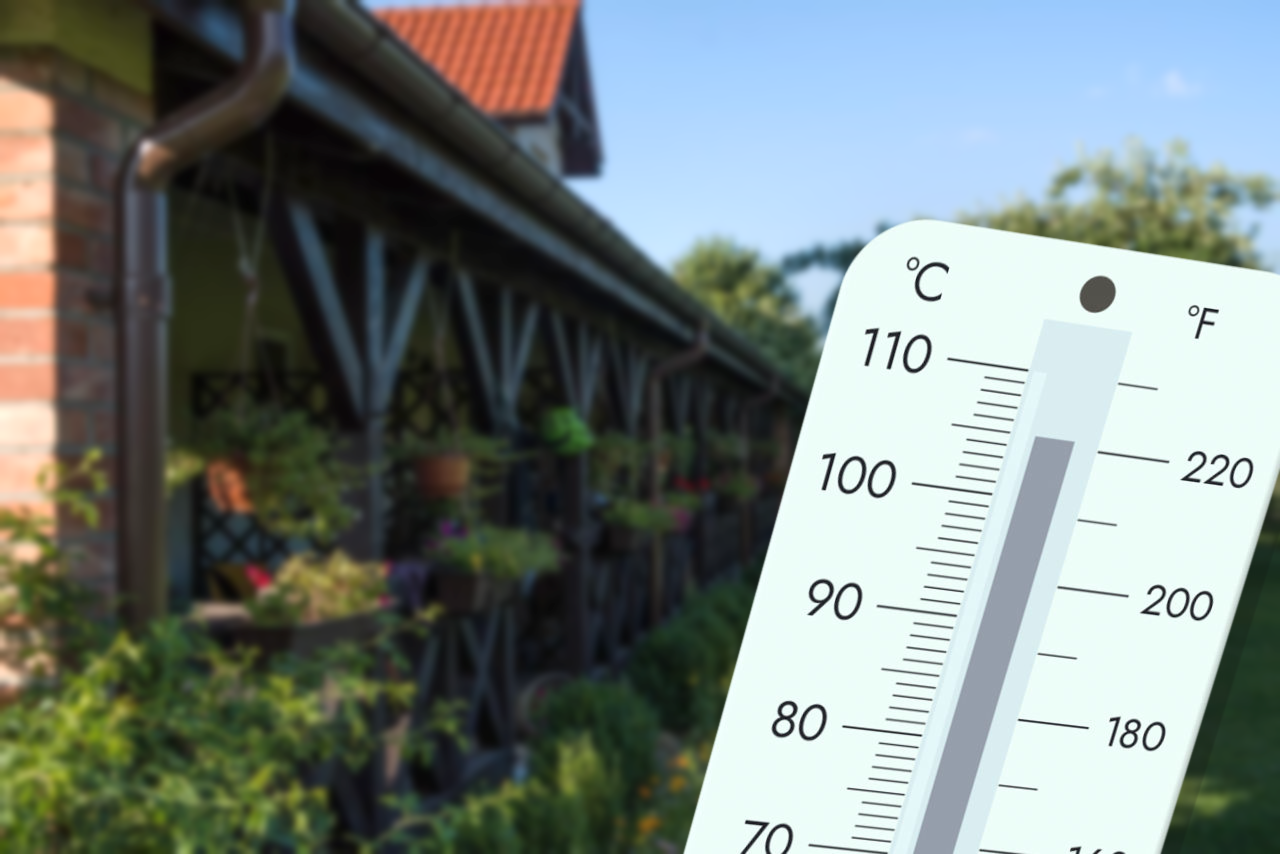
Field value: 105 °C
